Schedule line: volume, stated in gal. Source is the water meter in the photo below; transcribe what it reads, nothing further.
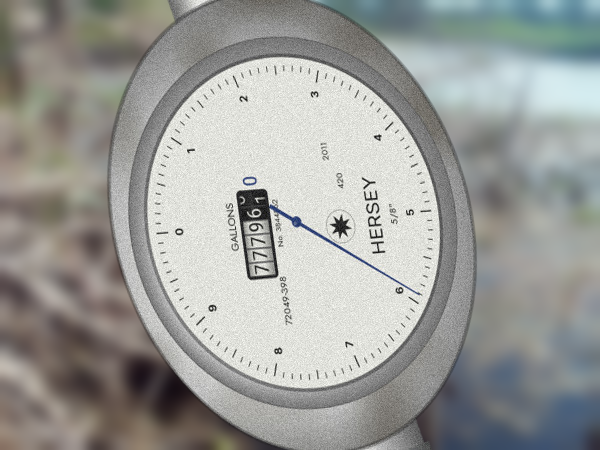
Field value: 7779605.9 gal
